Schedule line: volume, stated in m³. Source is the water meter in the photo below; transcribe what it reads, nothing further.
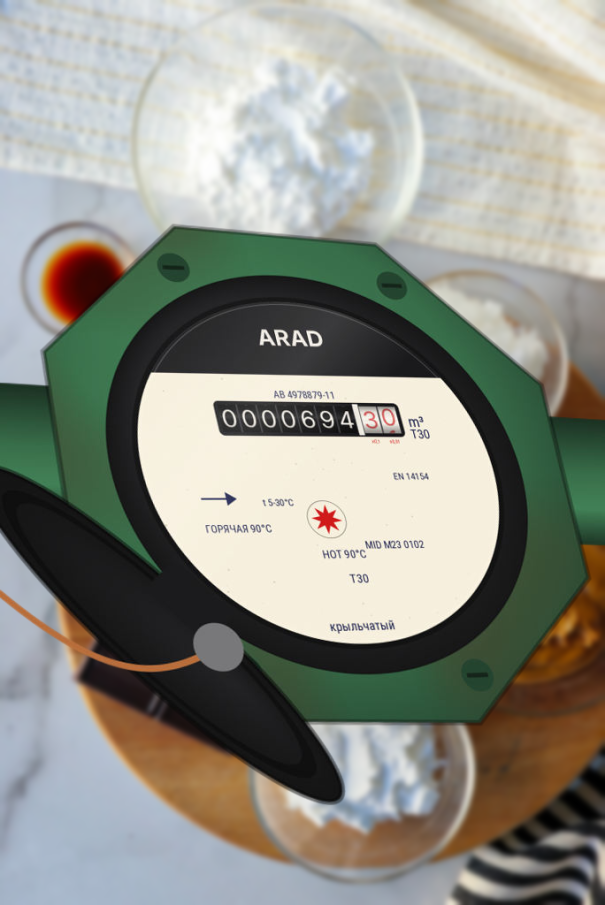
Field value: 694.30 m³
